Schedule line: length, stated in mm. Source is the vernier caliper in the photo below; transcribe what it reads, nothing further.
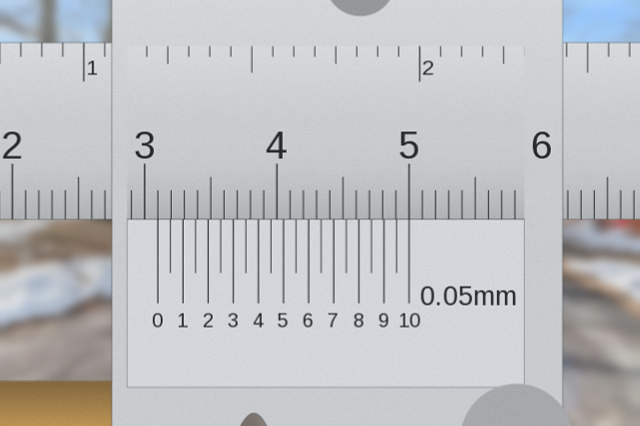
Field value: 31.0 mm
